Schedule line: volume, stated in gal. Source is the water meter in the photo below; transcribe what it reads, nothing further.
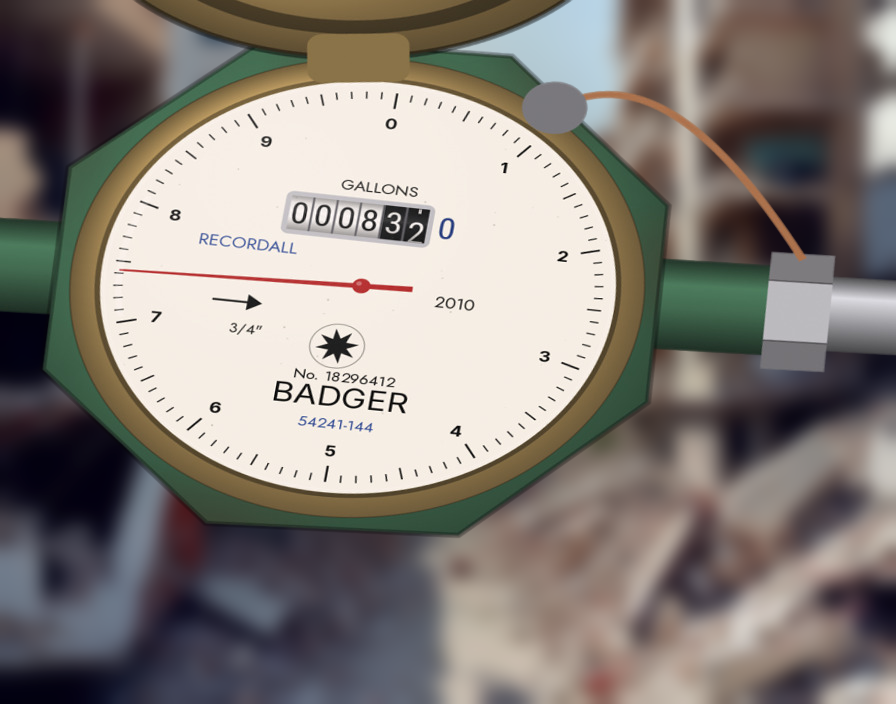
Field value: 8317.4 gal
